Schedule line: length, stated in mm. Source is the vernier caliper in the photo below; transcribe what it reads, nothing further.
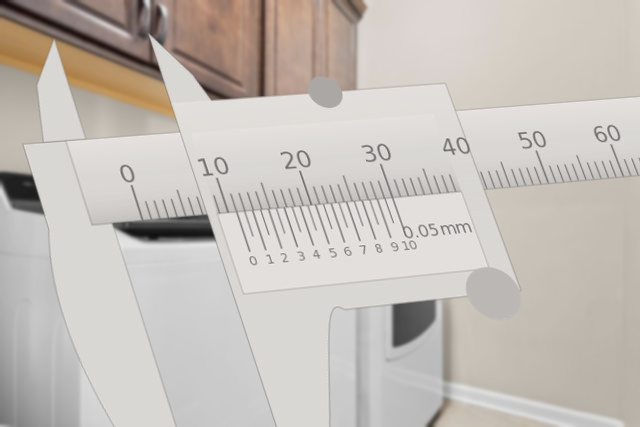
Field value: 11.0 mm
